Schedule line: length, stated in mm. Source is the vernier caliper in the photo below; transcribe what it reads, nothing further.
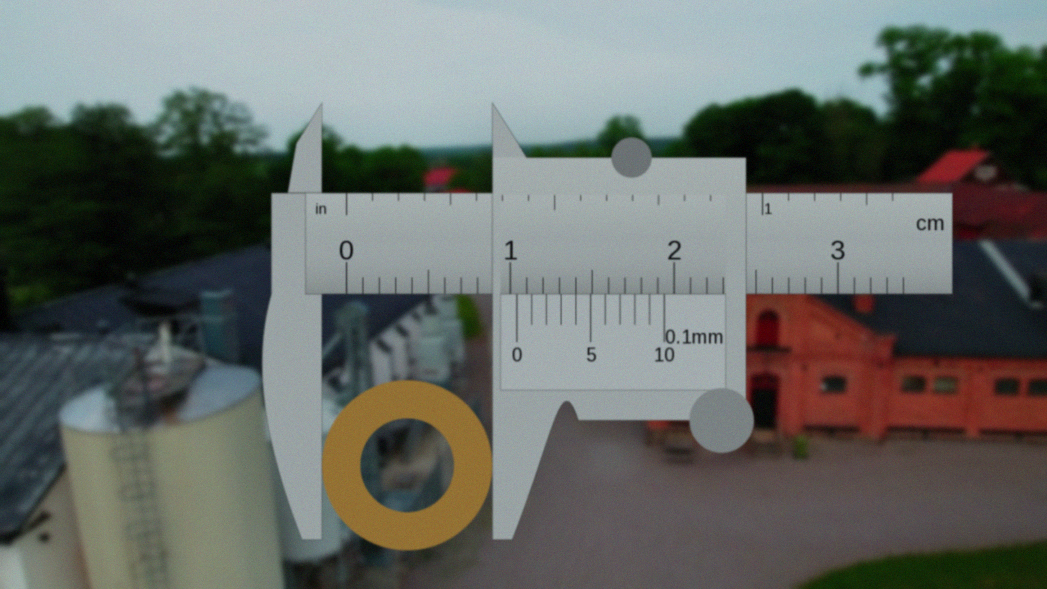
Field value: 10.4 mm
